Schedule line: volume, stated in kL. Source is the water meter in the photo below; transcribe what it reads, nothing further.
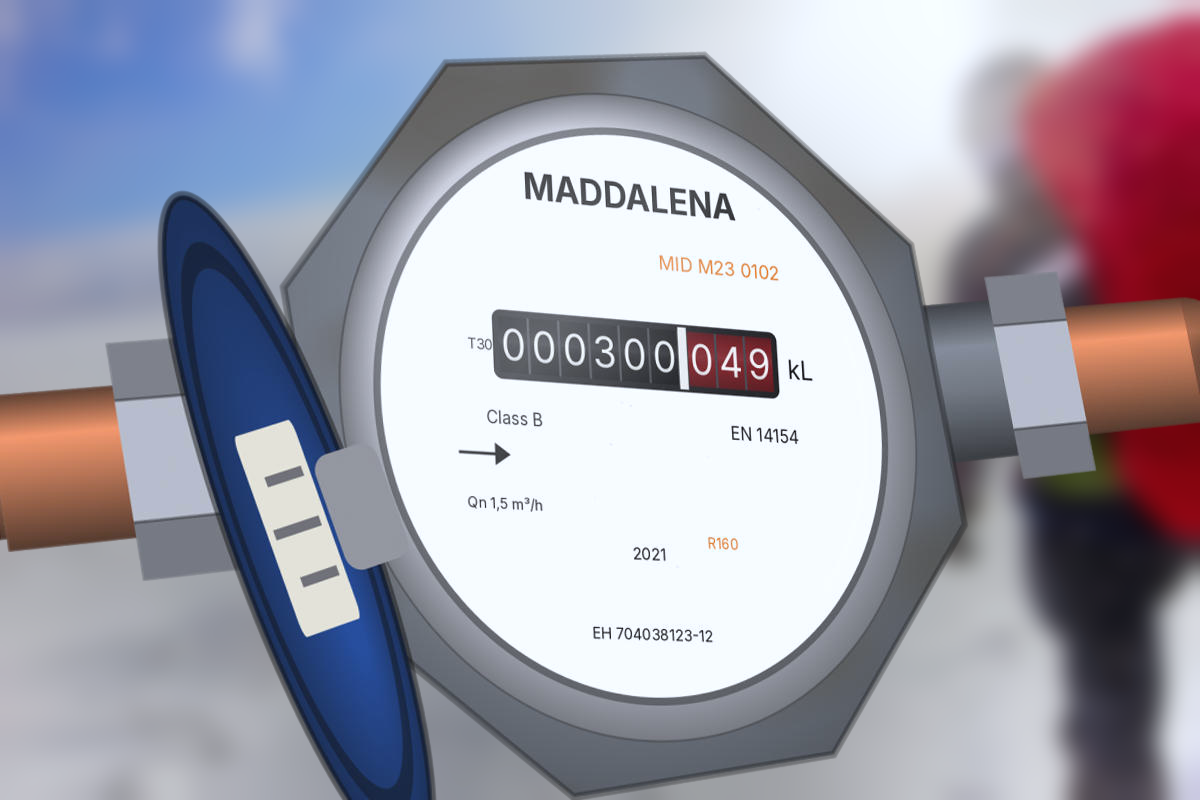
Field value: 300.049 kL
